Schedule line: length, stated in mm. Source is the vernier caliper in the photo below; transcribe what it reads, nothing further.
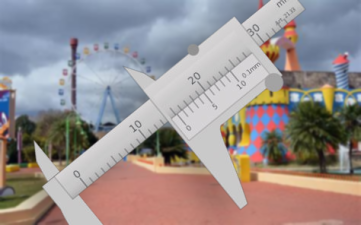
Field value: 15.2 mm
